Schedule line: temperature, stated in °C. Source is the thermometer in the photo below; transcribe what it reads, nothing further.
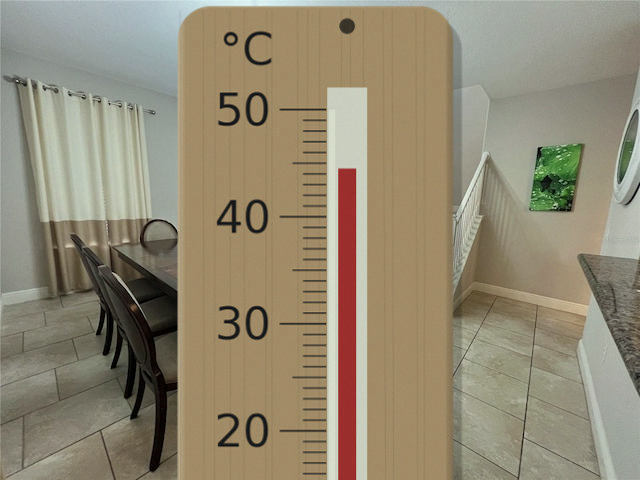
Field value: 44.5 °C
